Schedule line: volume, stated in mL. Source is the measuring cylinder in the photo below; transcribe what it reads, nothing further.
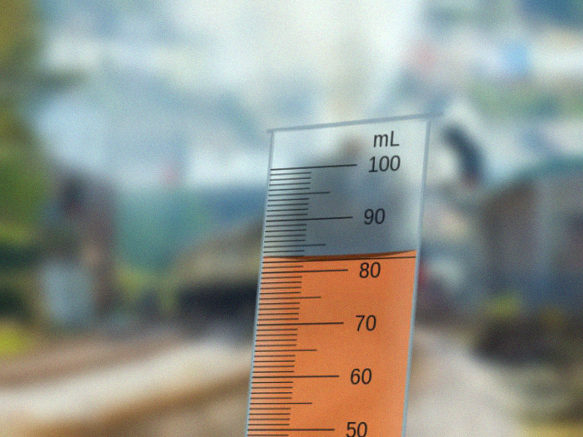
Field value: 82 mL
